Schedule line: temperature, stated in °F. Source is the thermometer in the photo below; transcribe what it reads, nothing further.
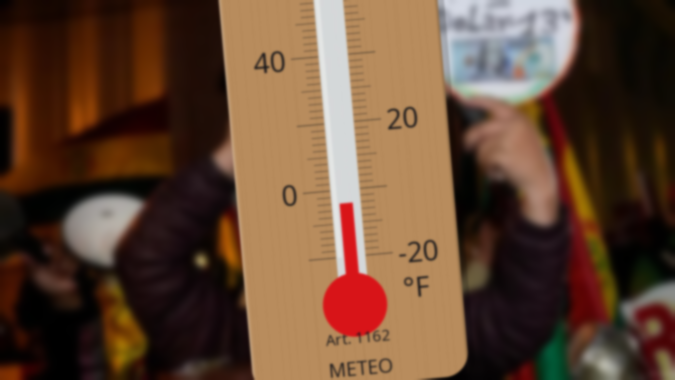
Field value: -4 °F
